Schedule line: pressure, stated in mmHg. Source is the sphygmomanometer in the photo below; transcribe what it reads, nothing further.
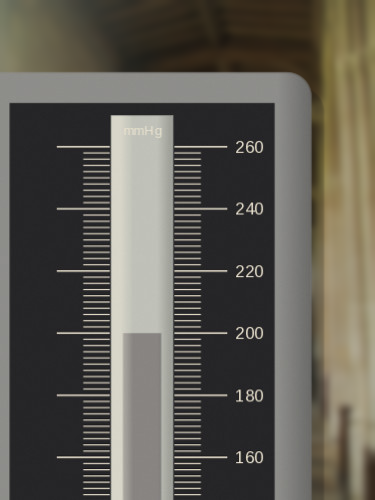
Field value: 200 mmHg
